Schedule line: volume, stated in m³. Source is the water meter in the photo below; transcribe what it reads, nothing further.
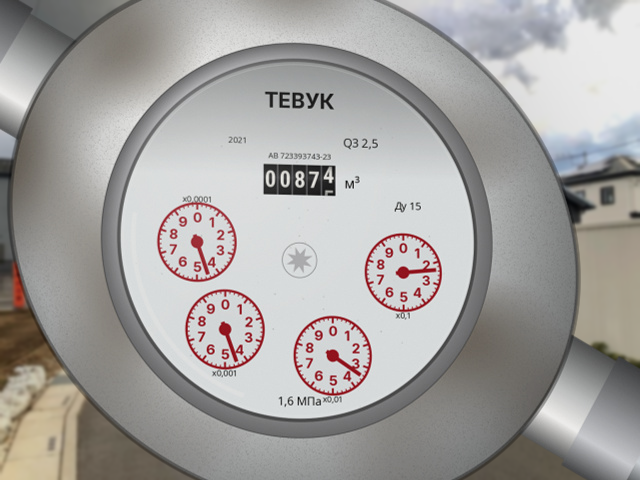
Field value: 874.2344 m³
